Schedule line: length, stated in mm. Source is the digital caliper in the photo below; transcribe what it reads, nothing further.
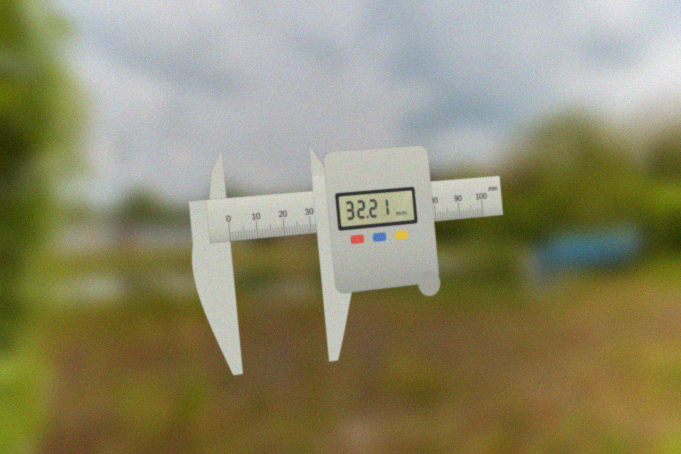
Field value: 32.21 mm
